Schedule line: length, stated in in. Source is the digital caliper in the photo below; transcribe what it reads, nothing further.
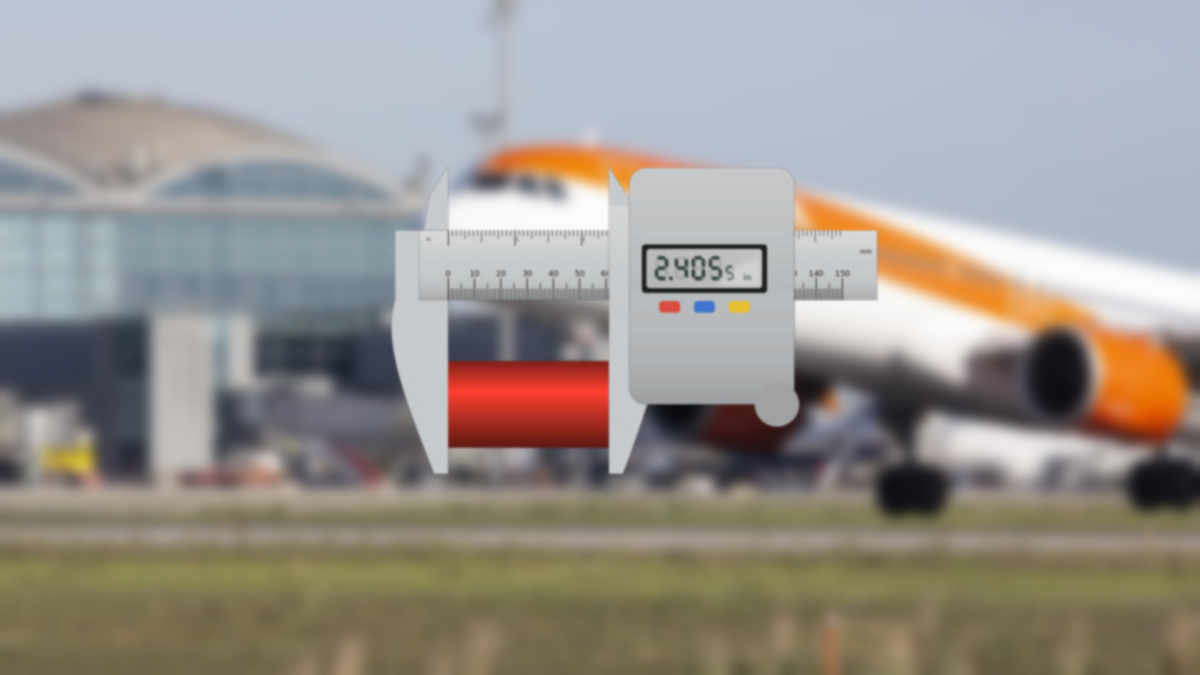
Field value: 2.4055 in
